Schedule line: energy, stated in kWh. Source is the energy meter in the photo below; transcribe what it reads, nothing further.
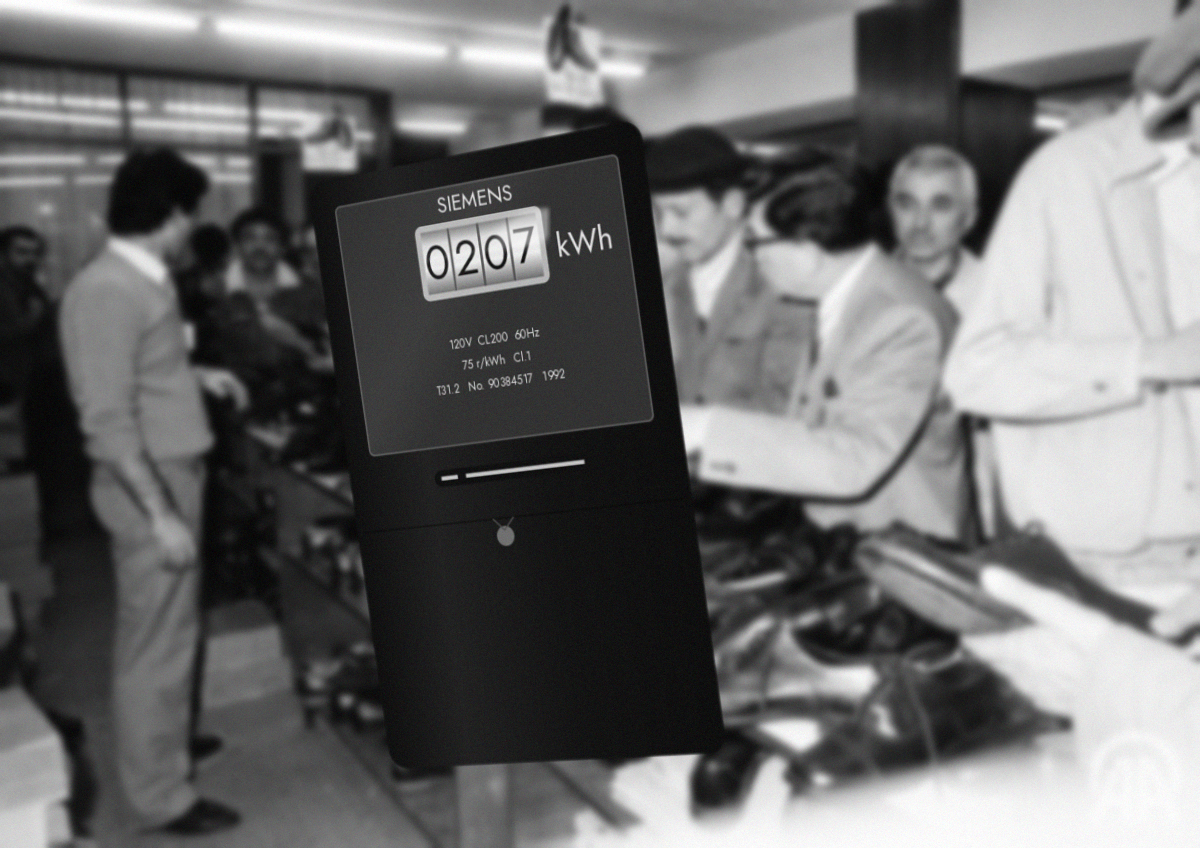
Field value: 207 kWh
